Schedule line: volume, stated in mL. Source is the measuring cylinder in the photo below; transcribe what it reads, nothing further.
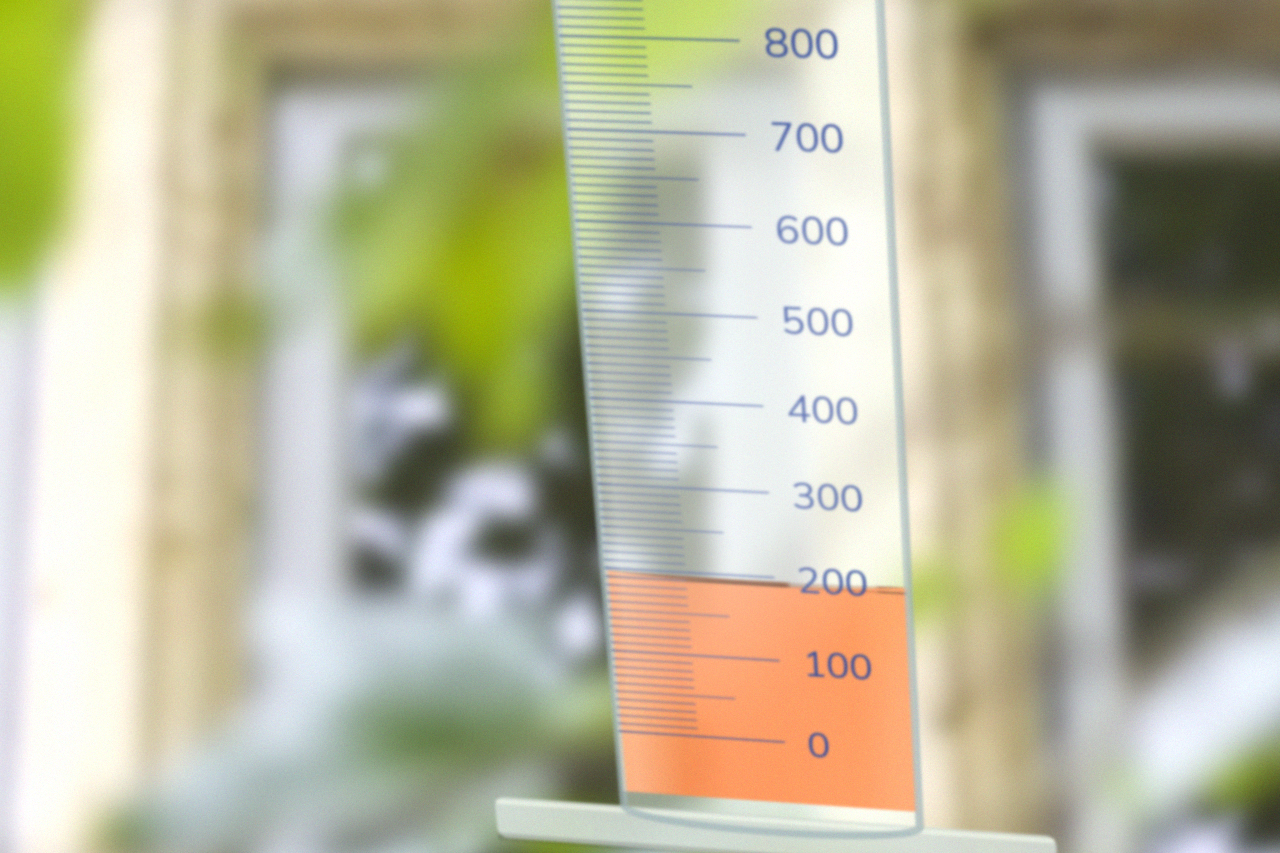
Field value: 190 mL
